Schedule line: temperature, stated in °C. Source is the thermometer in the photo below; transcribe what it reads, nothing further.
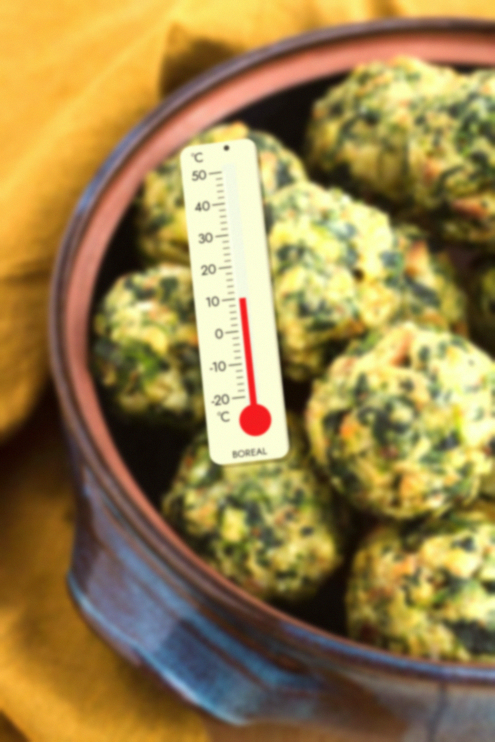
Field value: 10 °C
